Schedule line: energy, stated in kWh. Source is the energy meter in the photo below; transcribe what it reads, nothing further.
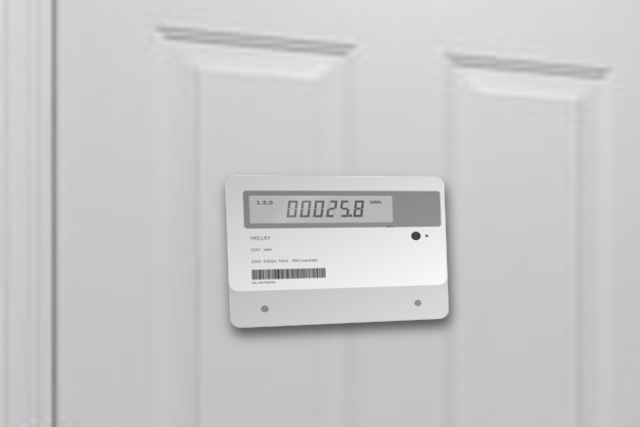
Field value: 25.8 kWh
